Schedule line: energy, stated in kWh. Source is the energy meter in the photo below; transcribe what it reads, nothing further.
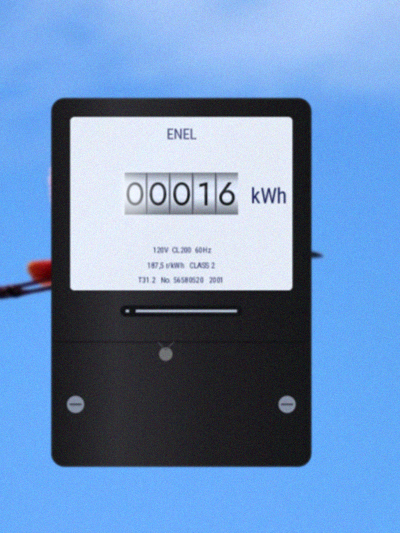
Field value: 16 kWh
